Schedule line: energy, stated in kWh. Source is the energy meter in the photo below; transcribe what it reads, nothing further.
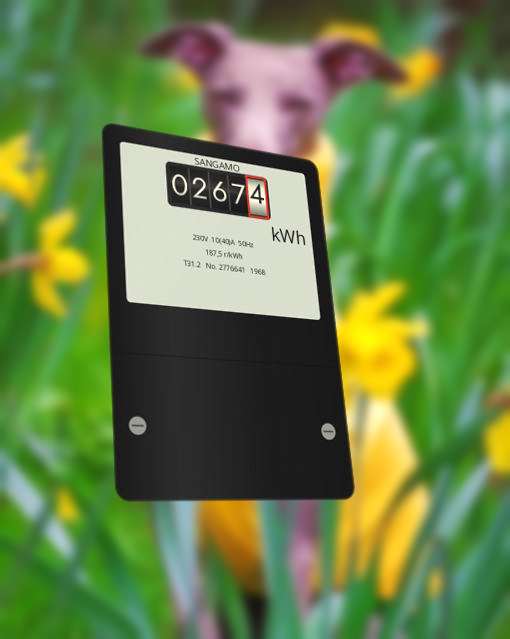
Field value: 267.4 kWh
